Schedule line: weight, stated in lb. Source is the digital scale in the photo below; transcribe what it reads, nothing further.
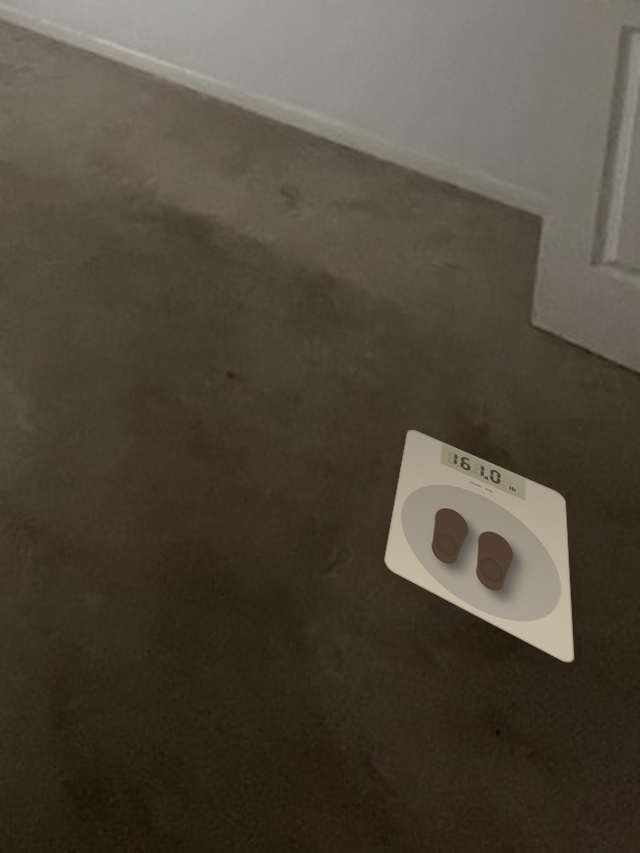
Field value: 161.0 lb
